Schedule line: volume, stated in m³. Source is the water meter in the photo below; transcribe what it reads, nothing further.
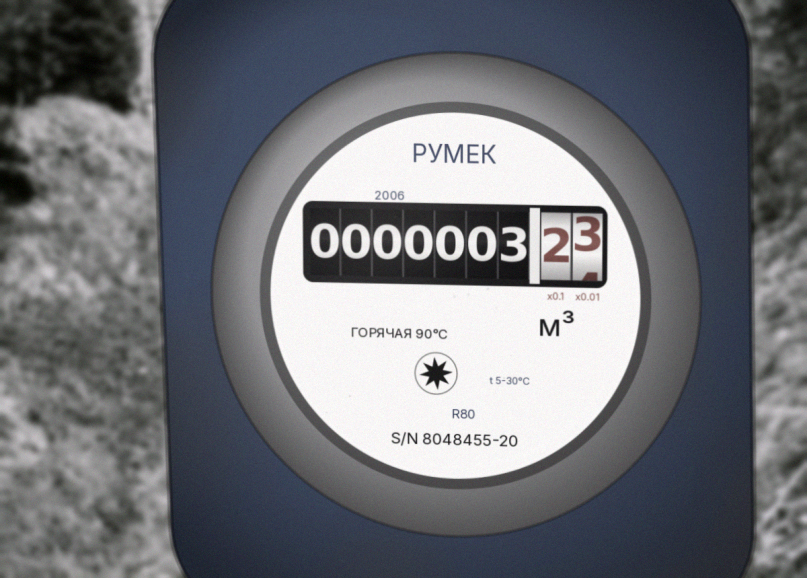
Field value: 3.23 m³
